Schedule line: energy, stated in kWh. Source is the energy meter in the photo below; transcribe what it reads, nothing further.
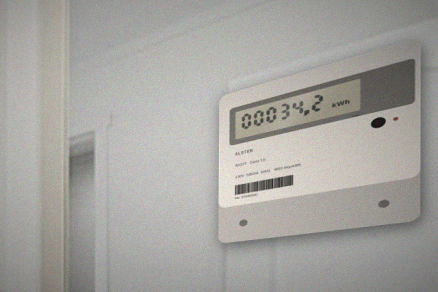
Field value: 34.2 kWh
